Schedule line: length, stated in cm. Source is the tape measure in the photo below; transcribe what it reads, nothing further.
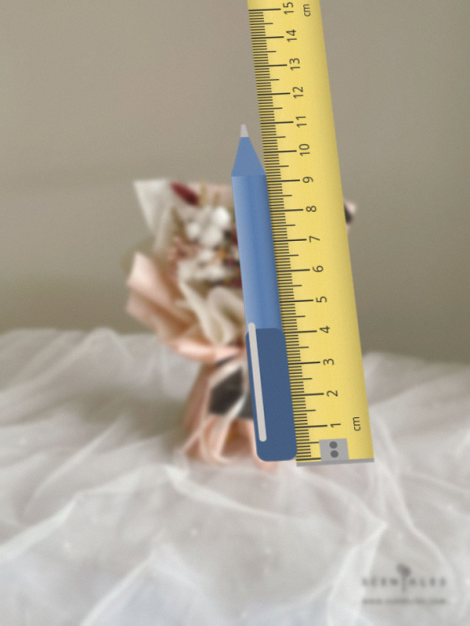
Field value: 11 cm
